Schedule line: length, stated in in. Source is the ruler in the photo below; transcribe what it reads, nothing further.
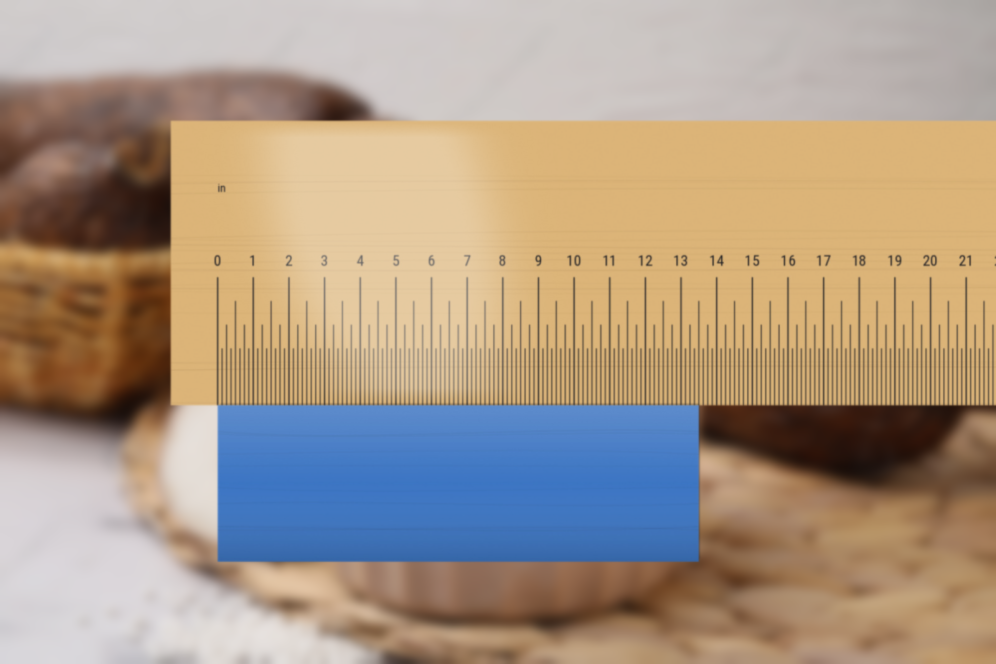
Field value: 13.5 in
